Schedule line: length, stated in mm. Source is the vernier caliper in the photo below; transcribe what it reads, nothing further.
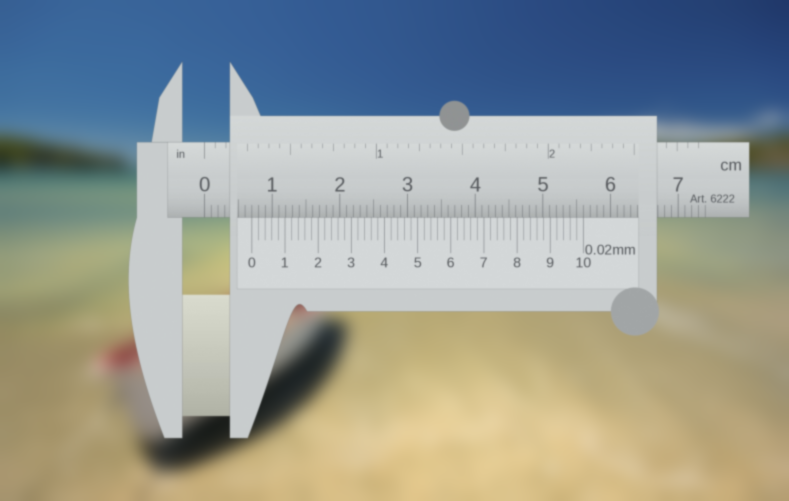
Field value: 7.0 mm
